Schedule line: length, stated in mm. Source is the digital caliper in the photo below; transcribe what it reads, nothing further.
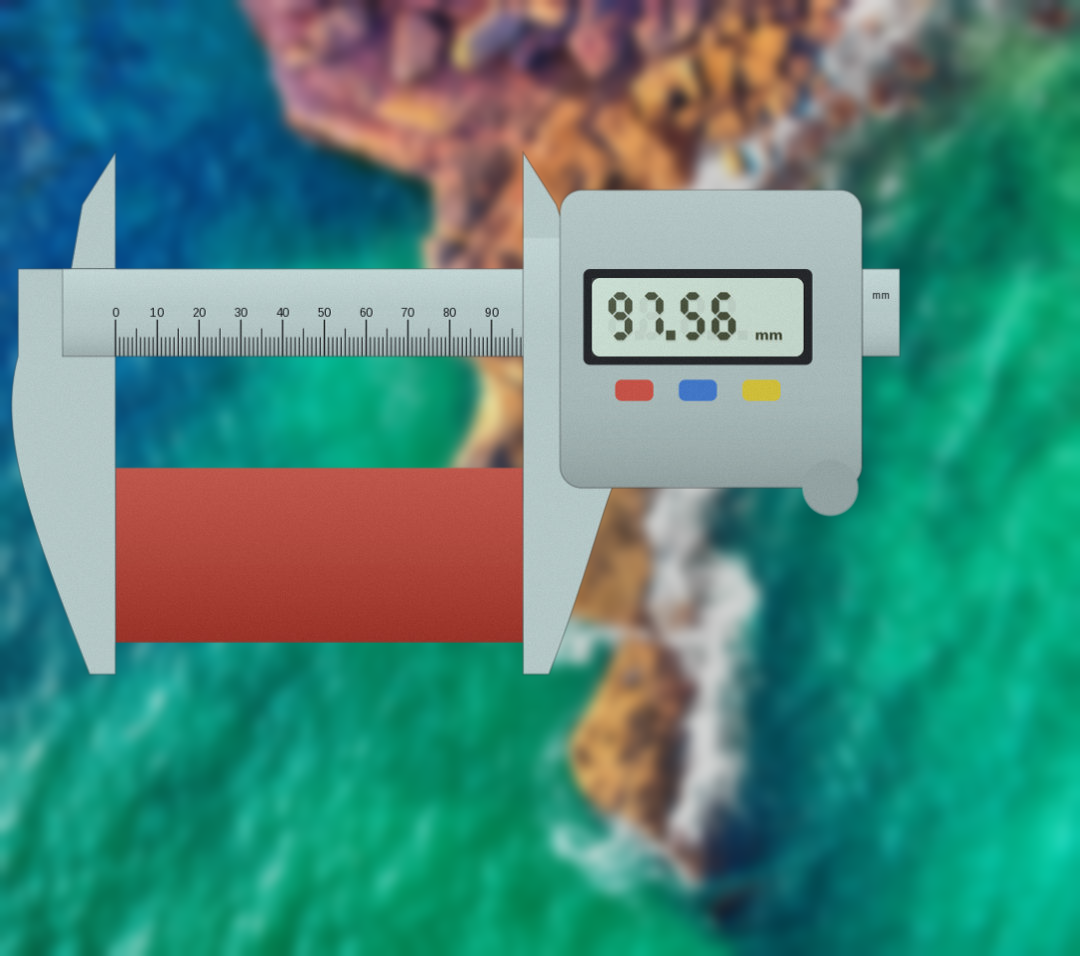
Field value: 97.56 mm
